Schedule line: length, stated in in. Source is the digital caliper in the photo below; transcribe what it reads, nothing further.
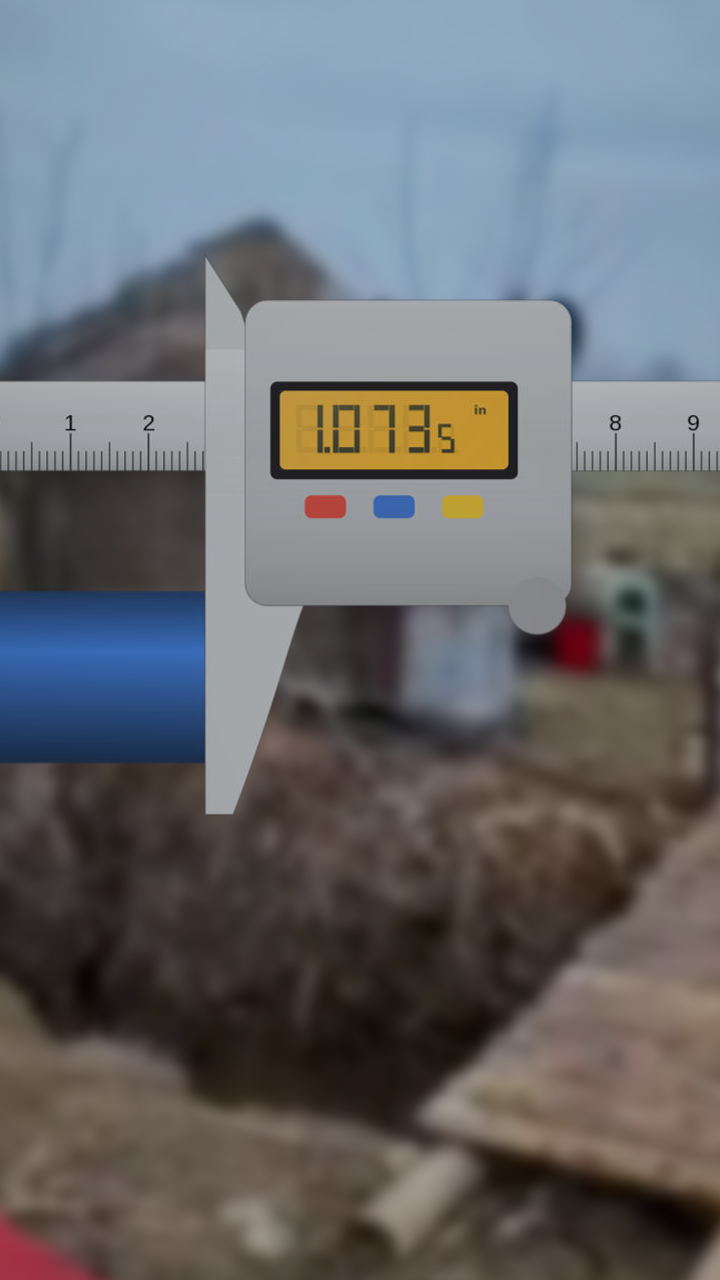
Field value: 1.0735 in
